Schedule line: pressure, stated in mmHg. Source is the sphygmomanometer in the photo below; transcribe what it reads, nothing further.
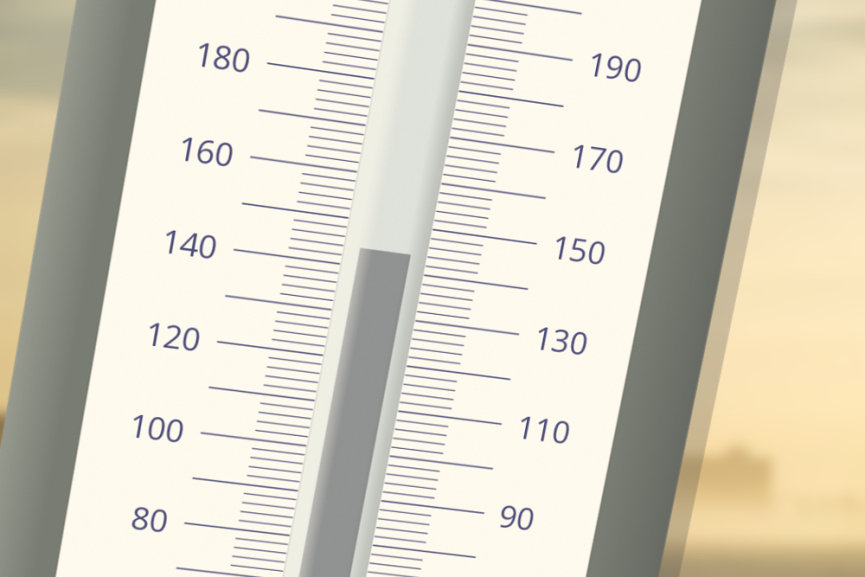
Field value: 144 mmHg
